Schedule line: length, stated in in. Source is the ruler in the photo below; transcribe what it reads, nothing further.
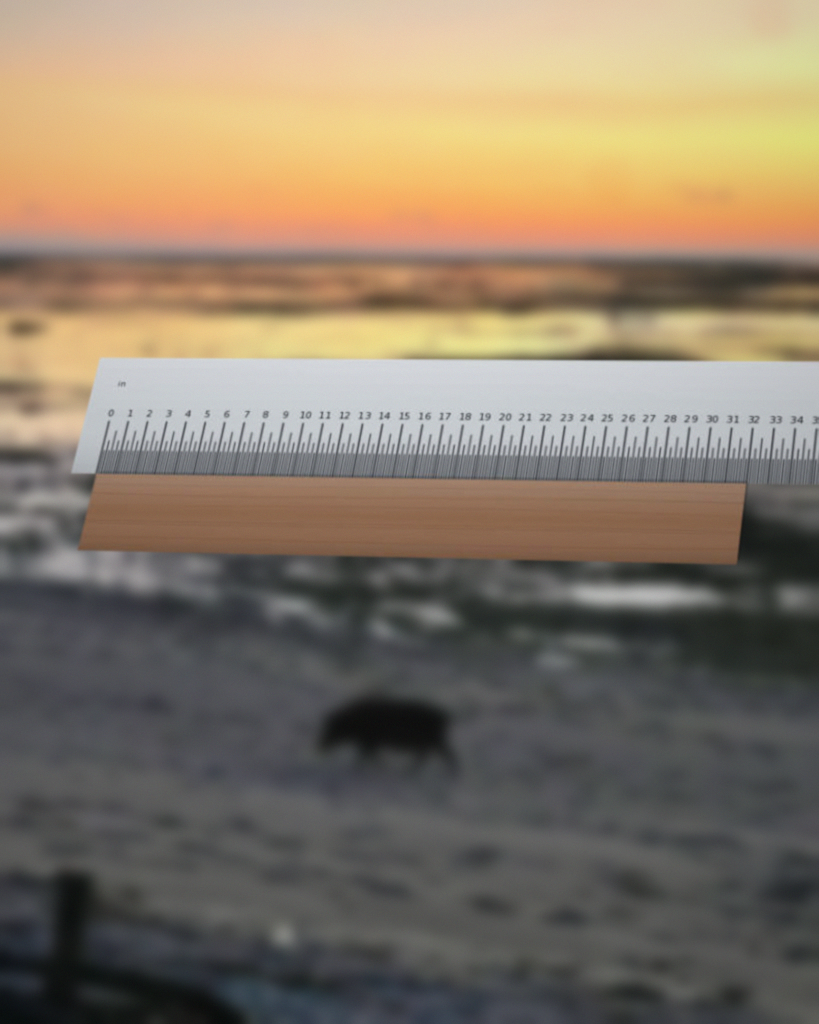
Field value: 32 in
